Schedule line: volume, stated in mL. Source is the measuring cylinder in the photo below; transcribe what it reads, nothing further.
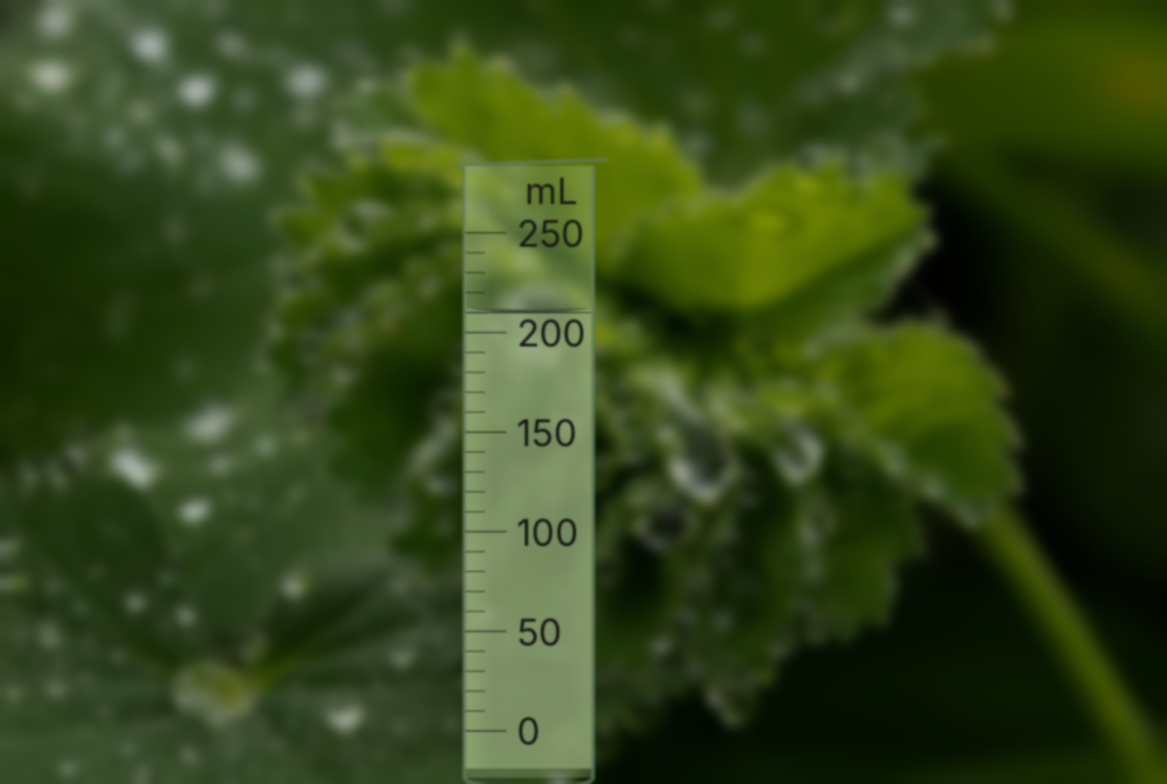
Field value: 210 mL
